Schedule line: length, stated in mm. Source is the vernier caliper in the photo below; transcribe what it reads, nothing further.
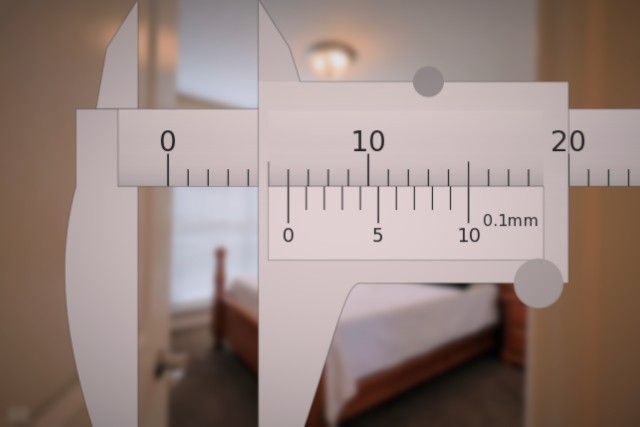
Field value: 6.0 mm
